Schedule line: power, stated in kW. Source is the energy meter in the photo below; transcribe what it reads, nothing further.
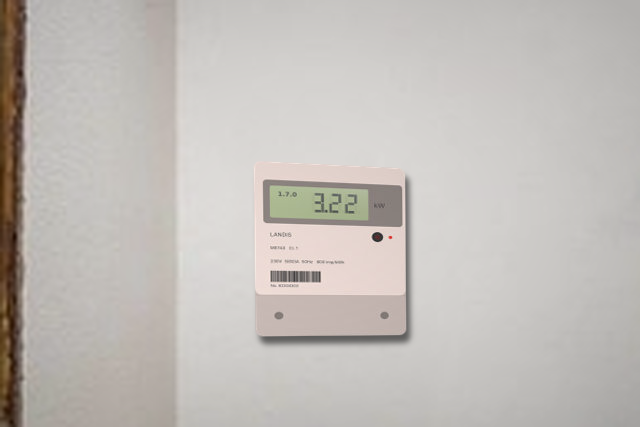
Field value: 3.22 kW
